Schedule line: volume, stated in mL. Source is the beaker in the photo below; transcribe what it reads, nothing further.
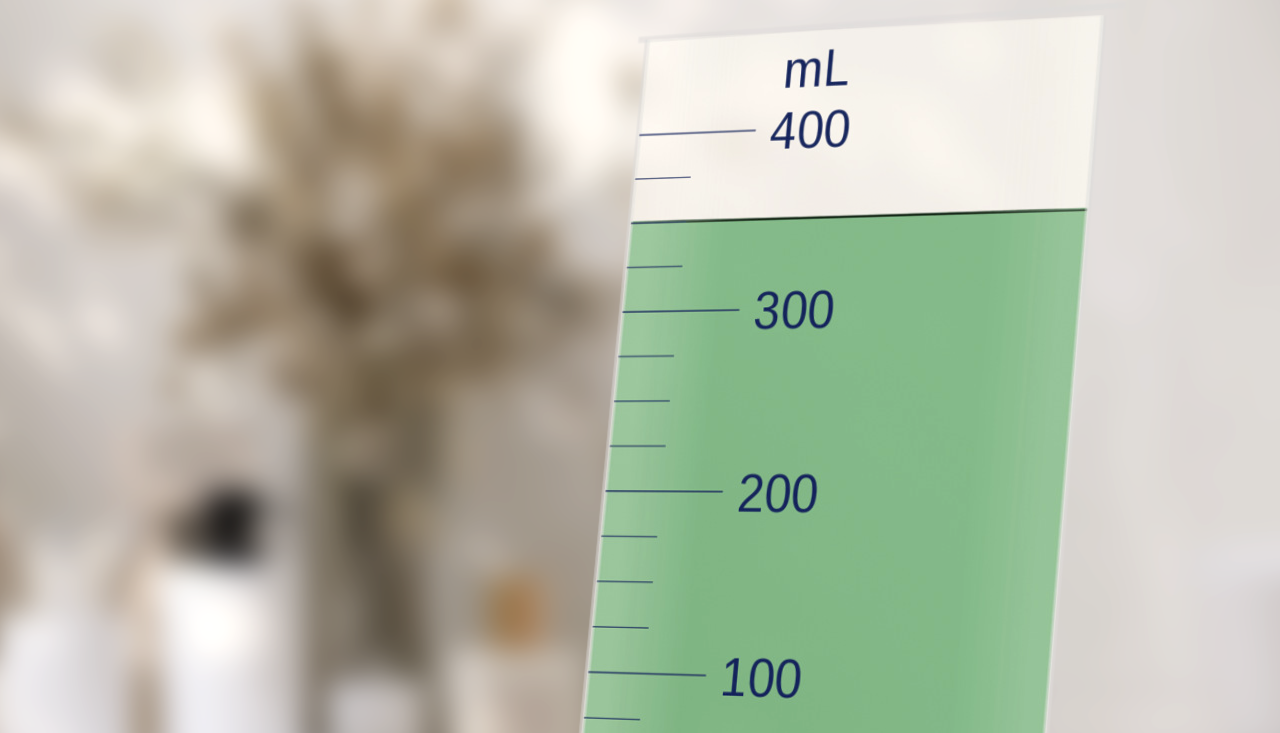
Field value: 350 mL
